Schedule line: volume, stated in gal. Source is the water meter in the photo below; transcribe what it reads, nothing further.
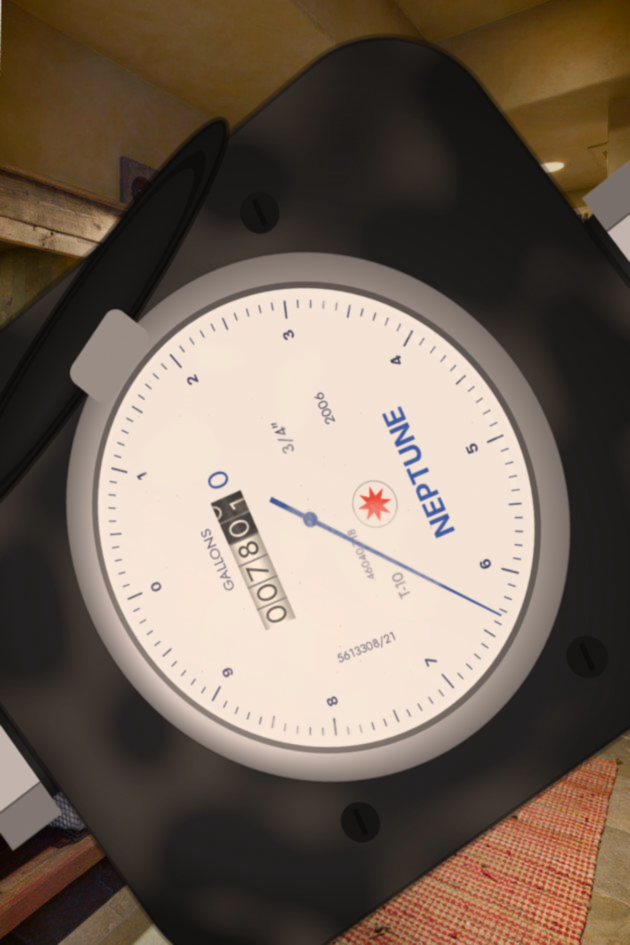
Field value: 78006.3 gal
